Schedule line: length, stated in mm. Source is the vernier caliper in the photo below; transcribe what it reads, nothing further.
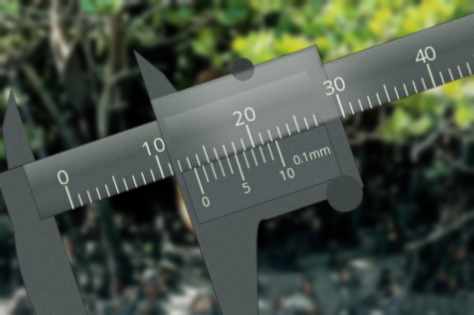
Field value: 13.4 mm
